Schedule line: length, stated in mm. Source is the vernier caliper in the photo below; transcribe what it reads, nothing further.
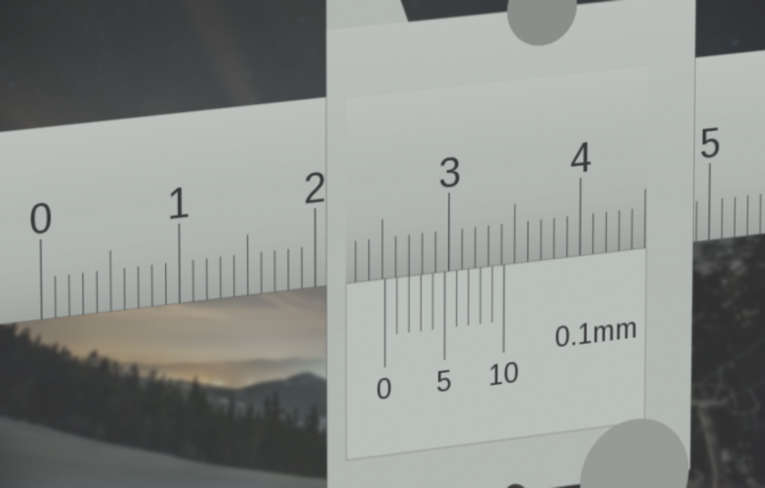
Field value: 25.2 mm
